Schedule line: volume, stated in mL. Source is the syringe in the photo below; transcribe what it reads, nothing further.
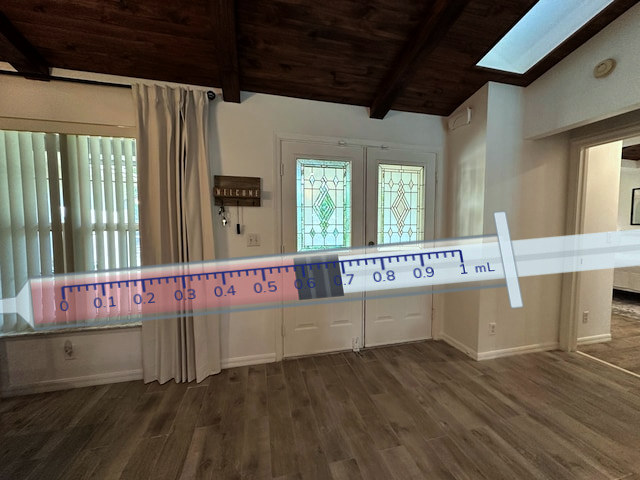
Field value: 0.58 mL
